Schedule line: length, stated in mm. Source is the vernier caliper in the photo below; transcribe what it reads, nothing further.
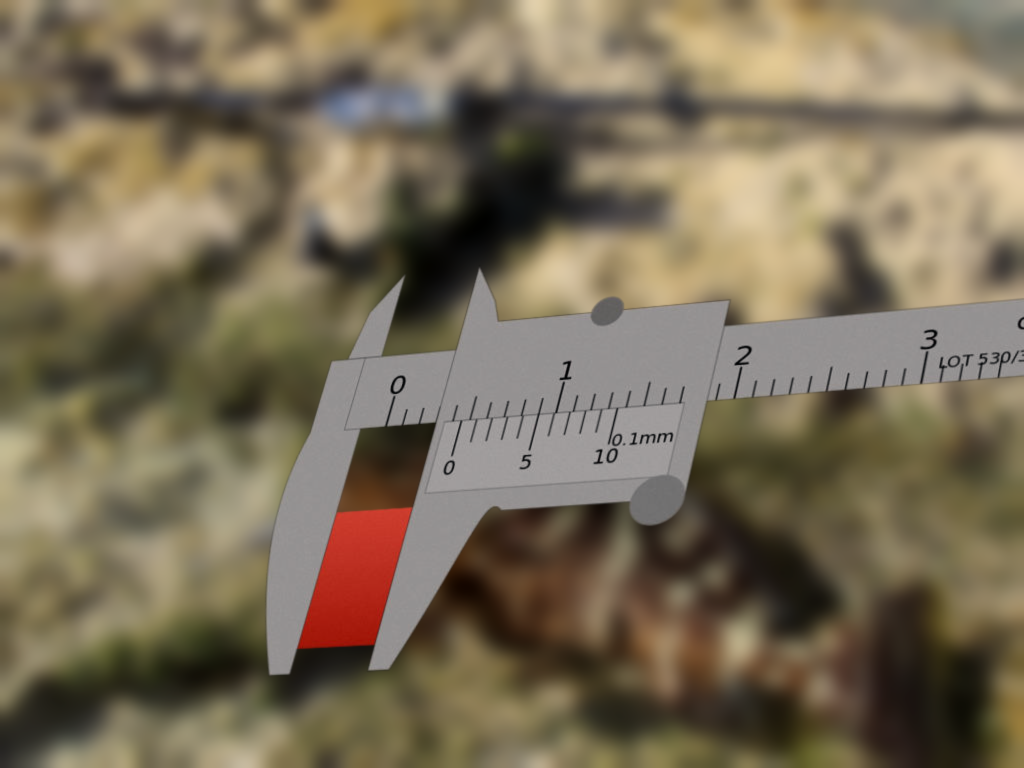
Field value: 4.5 mm
